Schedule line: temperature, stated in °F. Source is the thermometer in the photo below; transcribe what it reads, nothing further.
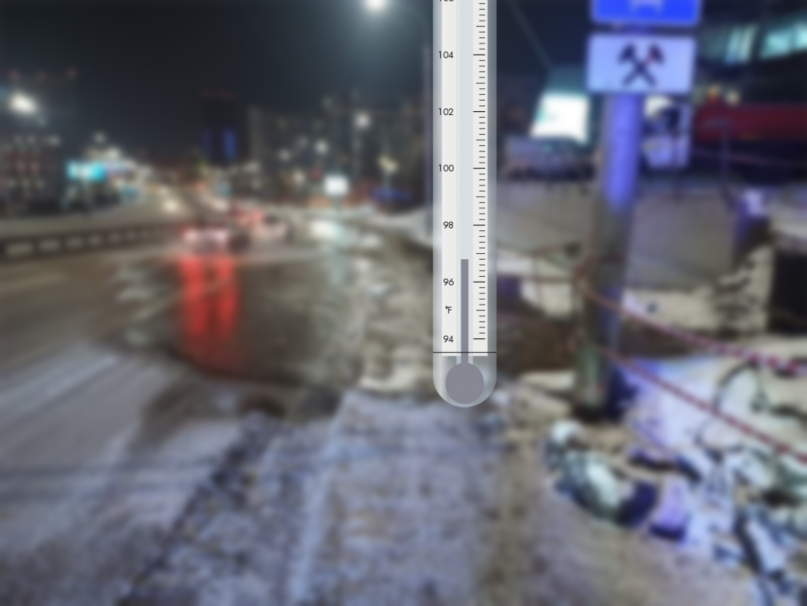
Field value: 96.8 °F
